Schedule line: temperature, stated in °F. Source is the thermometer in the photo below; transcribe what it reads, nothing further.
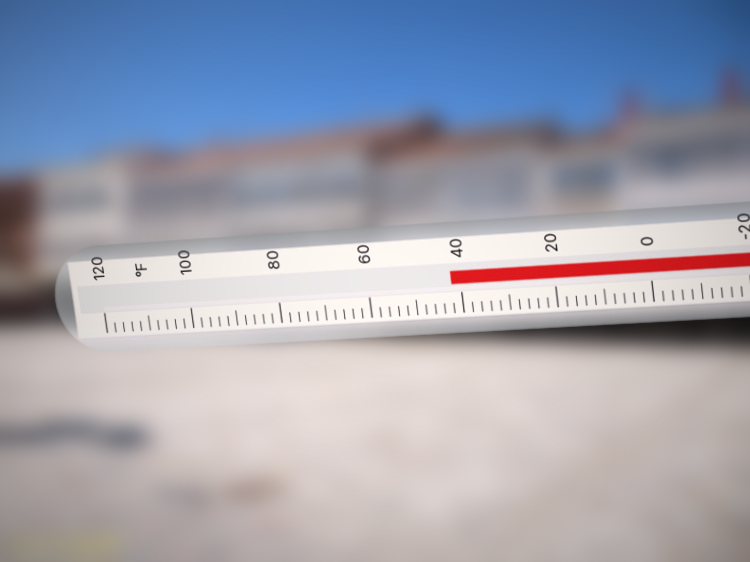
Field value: 42 °F
